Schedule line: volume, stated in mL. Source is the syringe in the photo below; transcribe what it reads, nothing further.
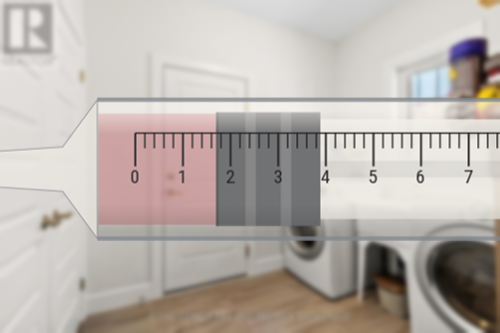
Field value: 1.7 mL
